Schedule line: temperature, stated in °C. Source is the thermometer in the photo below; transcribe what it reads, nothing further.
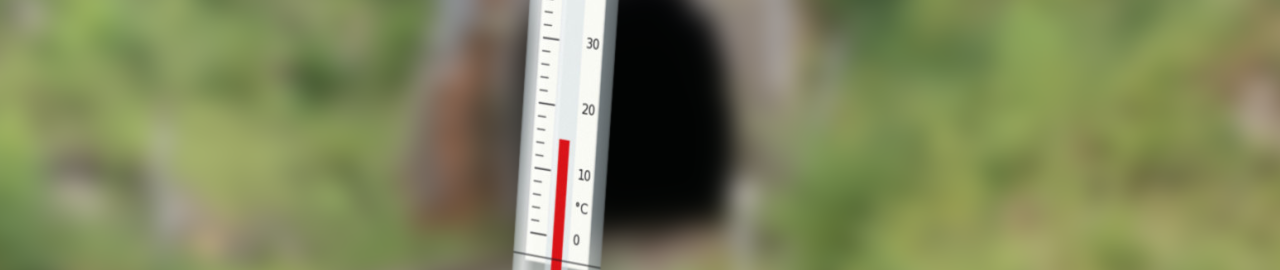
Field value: 15 °C
